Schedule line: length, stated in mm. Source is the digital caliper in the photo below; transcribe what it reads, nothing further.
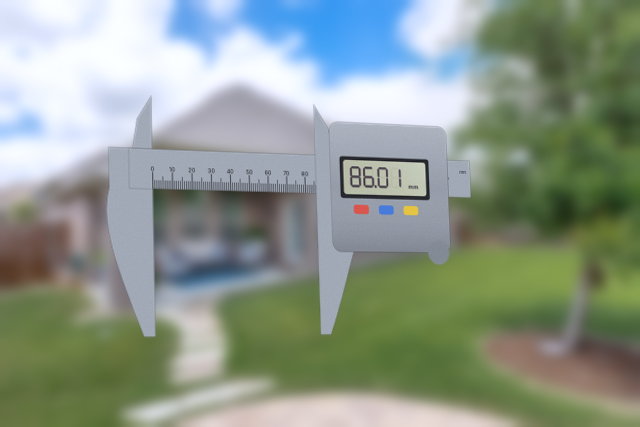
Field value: 86.01 mm
